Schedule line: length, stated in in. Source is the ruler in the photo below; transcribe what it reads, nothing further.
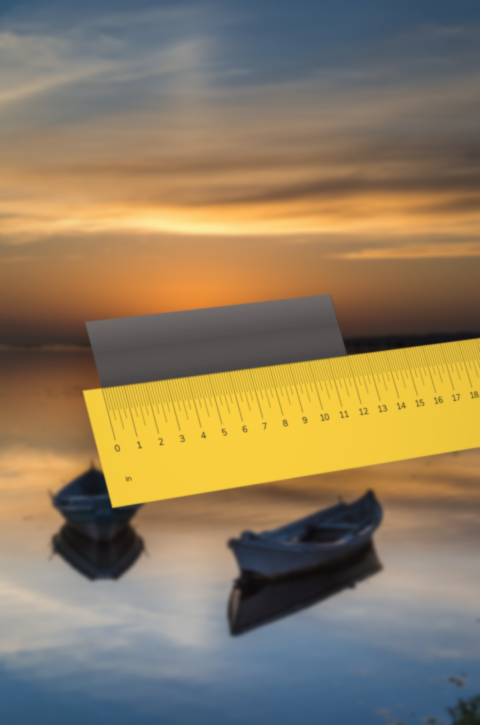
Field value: 12 in
